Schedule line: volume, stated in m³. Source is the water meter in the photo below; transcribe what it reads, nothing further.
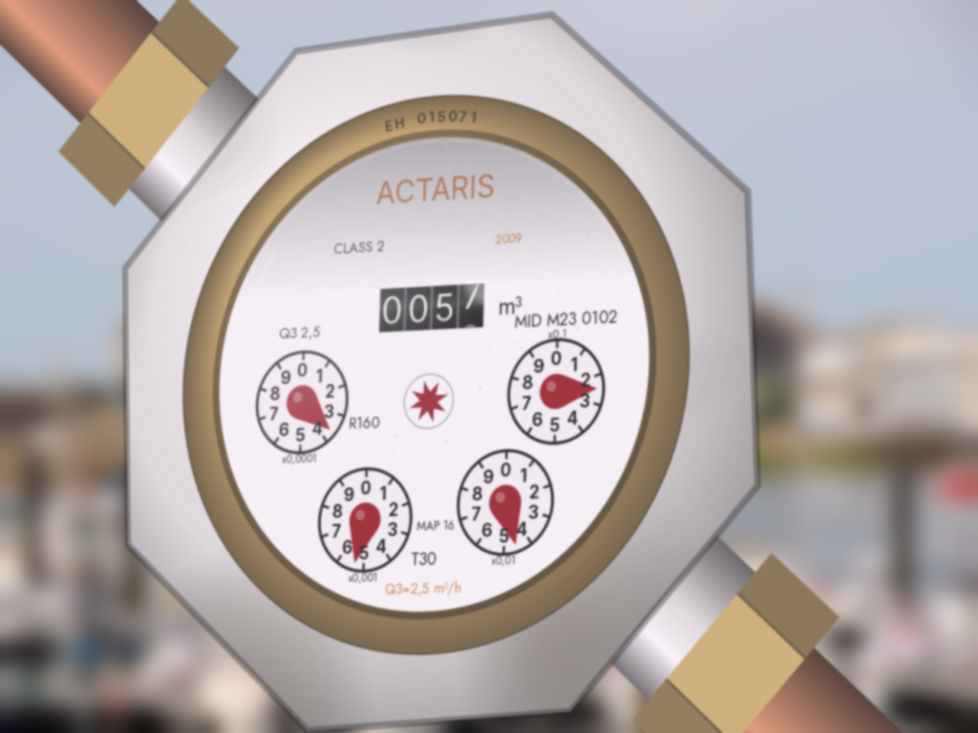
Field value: 57.2453 m³
